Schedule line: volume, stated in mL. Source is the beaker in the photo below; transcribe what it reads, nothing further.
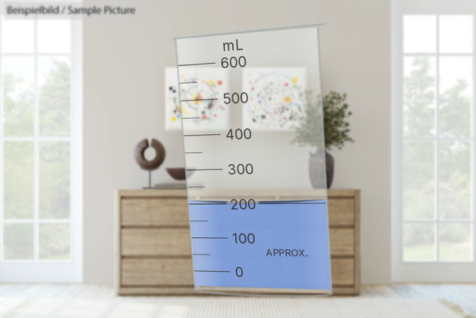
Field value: 200 mL
